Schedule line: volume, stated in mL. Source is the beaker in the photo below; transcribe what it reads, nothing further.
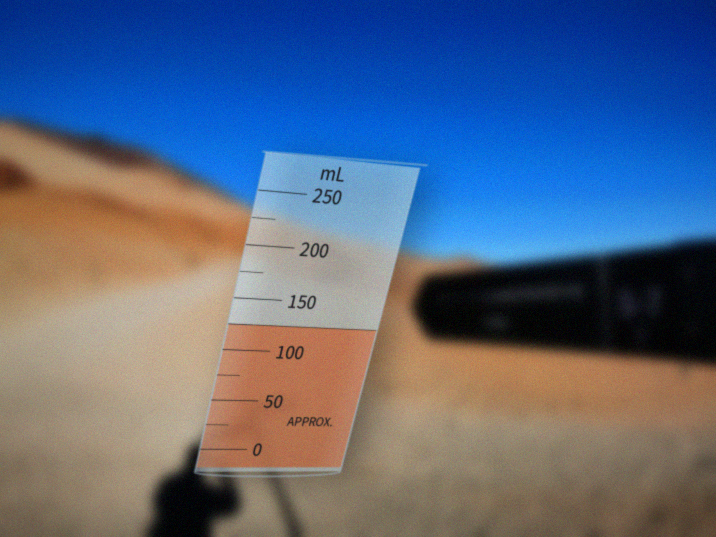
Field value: 125 mL
